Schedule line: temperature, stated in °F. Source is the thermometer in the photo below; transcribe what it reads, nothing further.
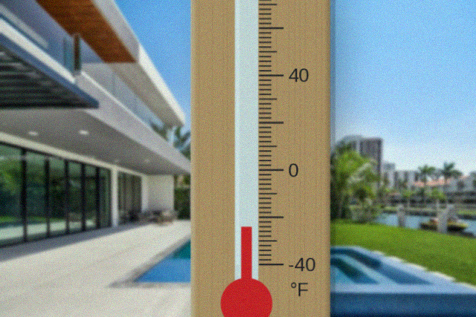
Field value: -24 °F
